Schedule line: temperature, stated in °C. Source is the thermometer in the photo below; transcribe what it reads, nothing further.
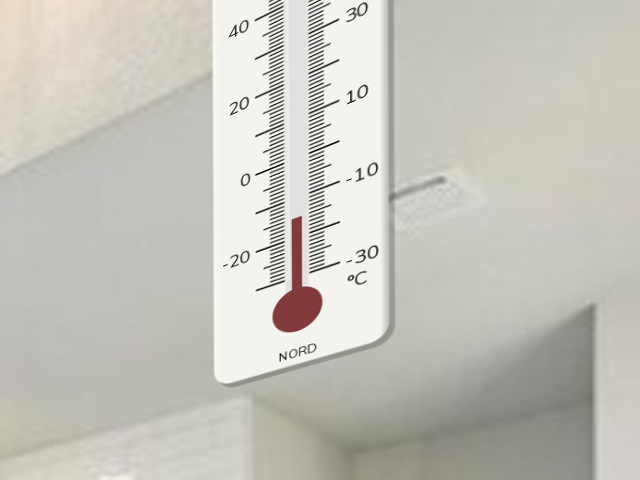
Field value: -15 °C
